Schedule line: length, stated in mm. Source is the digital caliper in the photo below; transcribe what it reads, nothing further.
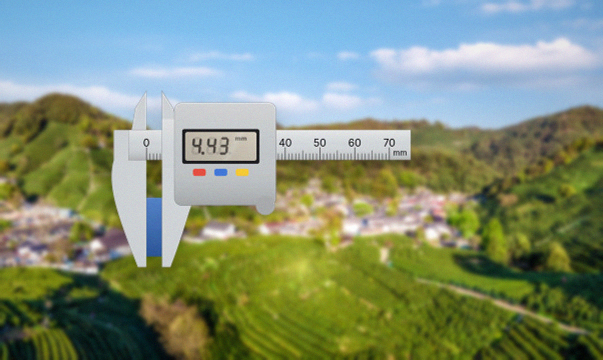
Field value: 4.43 mm
